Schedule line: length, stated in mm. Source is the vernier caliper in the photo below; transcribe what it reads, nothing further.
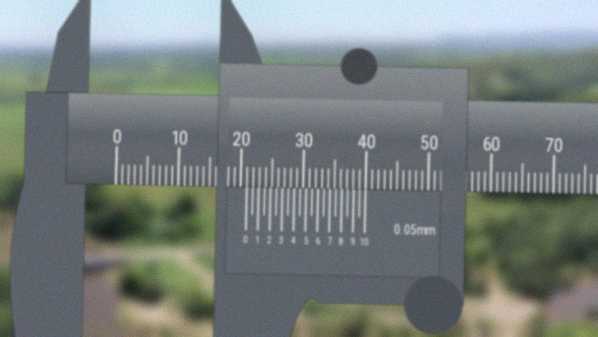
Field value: 21.0 mm
